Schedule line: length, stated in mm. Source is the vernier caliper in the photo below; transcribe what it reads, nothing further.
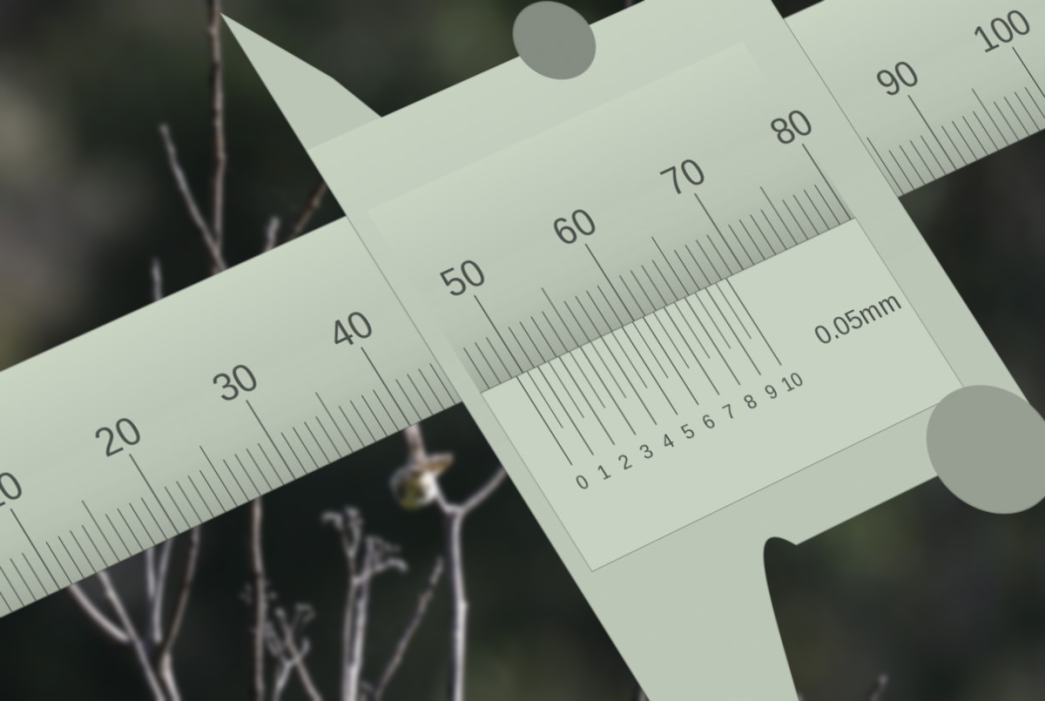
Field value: 49.4 mm
